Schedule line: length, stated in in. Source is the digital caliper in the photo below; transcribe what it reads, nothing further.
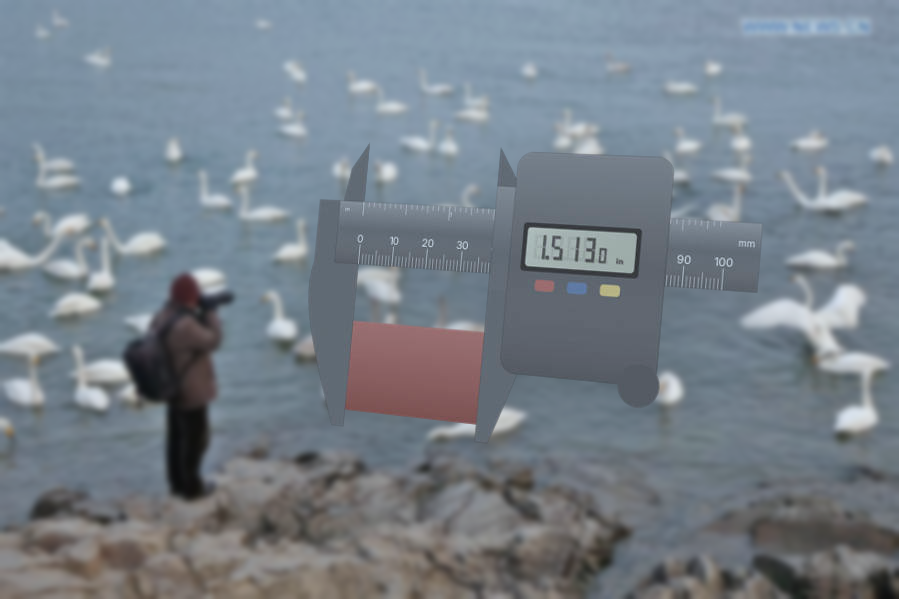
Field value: 1.5130 in
